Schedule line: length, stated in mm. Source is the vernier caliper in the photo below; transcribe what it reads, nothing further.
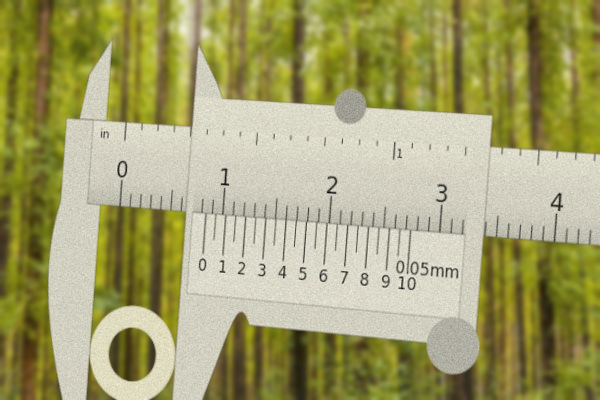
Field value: 8.4 mm
